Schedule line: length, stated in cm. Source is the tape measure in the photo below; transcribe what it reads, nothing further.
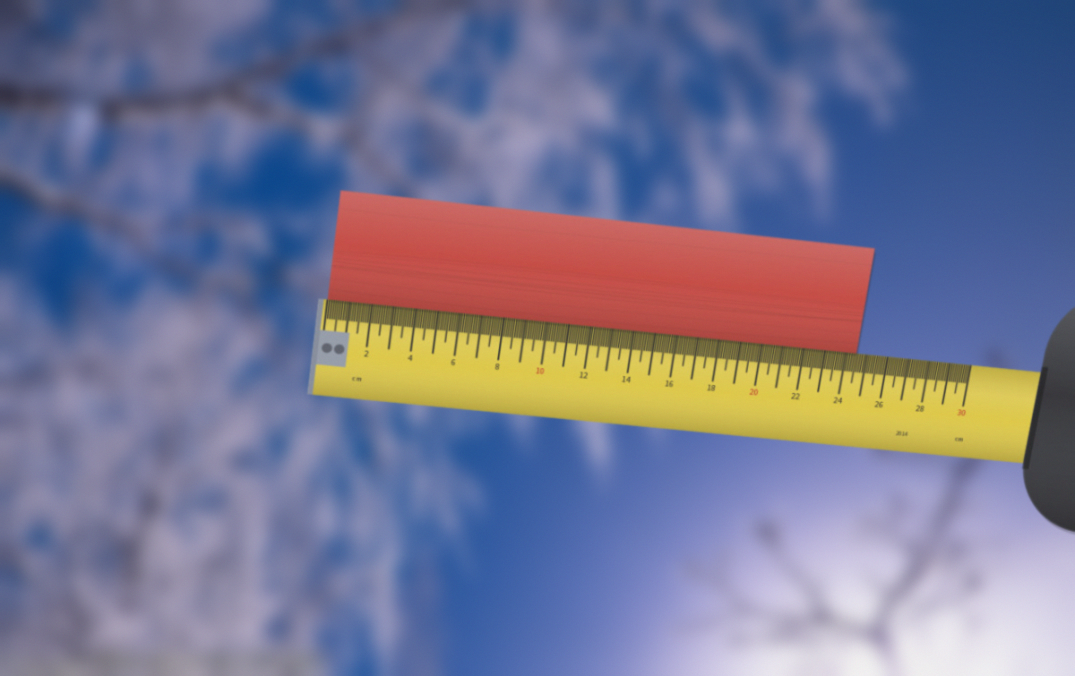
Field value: 24.5 cm
